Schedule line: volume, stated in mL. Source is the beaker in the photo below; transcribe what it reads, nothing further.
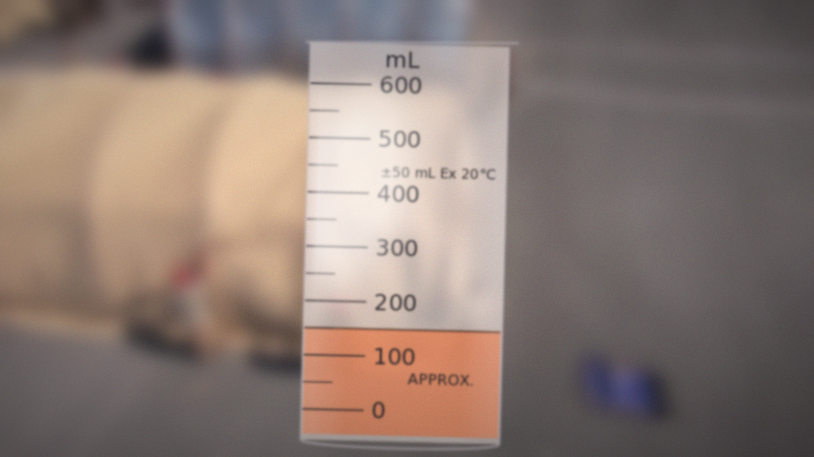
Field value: 150 mL
